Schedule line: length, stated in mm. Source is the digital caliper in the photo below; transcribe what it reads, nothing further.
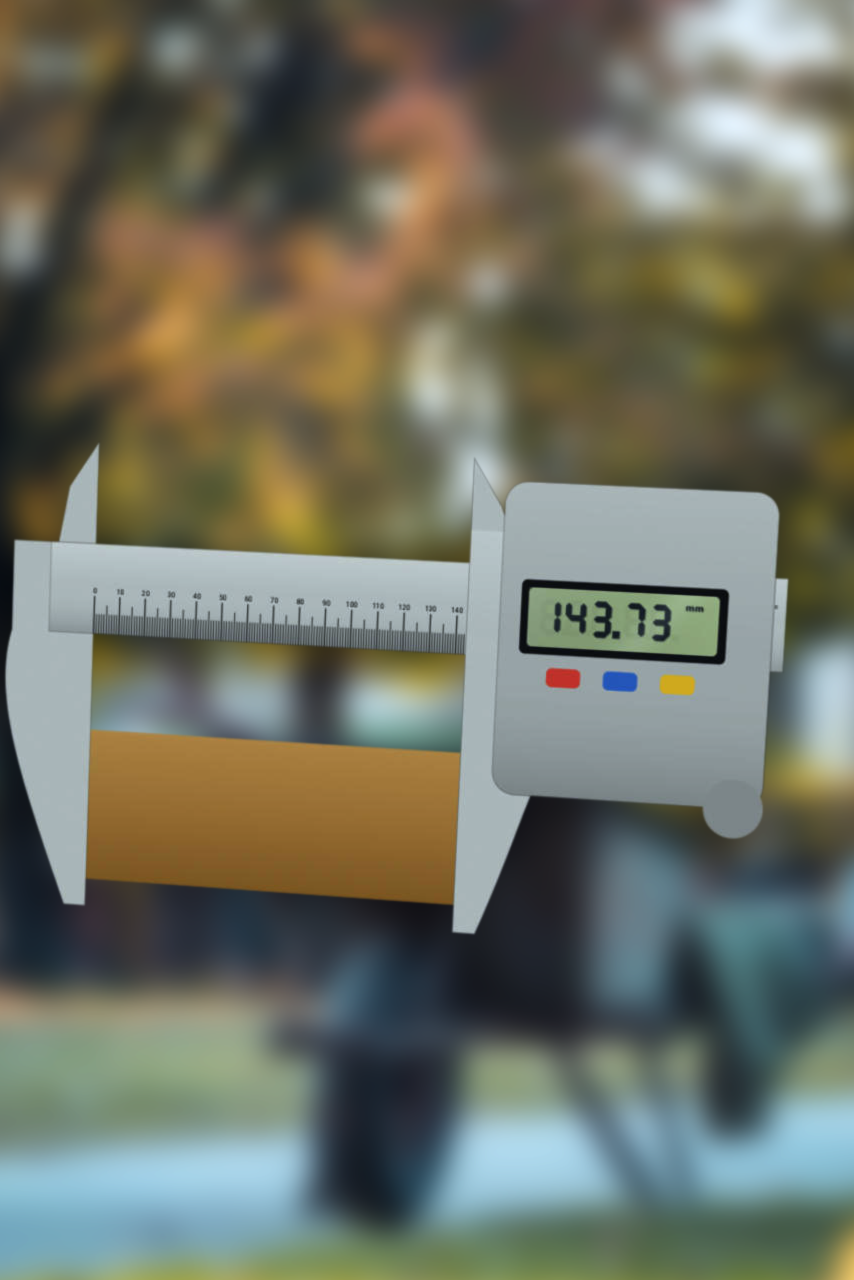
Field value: 143.73 mm
